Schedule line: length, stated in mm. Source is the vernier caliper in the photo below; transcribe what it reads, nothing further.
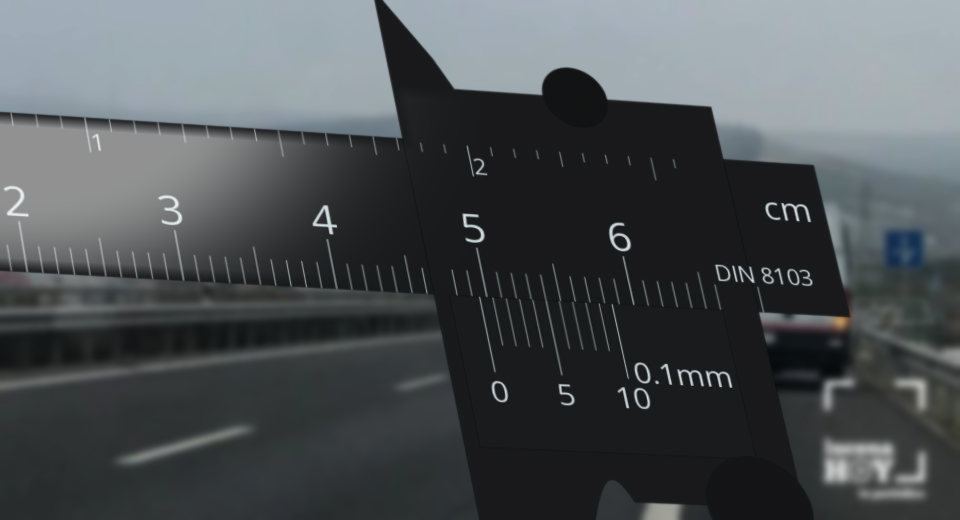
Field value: 49.5 mm
